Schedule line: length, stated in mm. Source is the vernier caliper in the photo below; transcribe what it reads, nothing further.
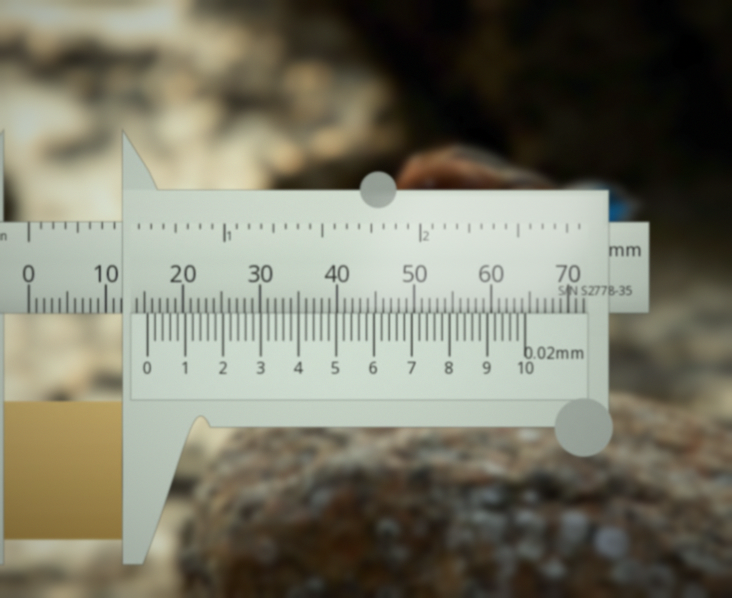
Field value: 15.4 mm
